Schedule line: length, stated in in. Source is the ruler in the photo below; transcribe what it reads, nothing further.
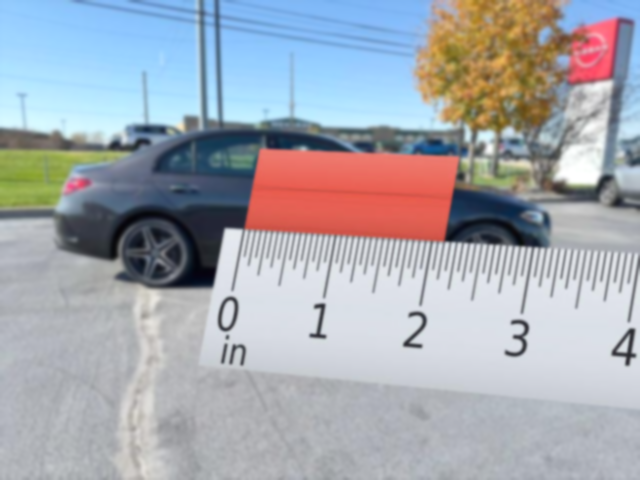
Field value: 2.125 in
